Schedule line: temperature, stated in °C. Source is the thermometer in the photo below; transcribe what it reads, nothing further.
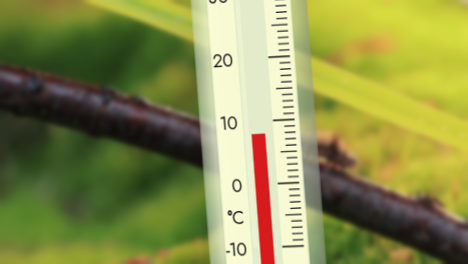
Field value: 8 °C
